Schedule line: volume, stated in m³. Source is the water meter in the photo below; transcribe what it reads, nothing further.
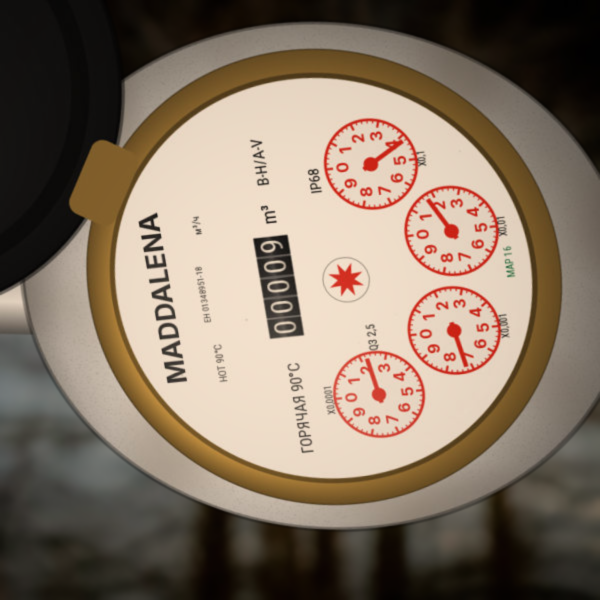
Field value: 9.4172 m³
